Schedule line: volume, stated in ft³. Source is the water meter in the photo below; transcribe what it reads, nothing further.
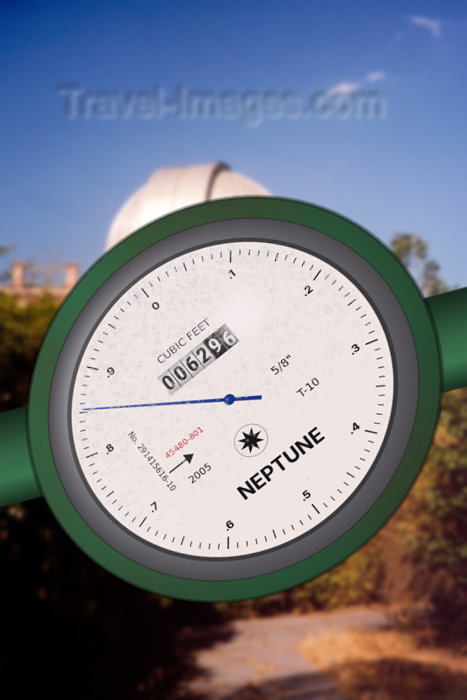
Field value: 6295.85 ft³
